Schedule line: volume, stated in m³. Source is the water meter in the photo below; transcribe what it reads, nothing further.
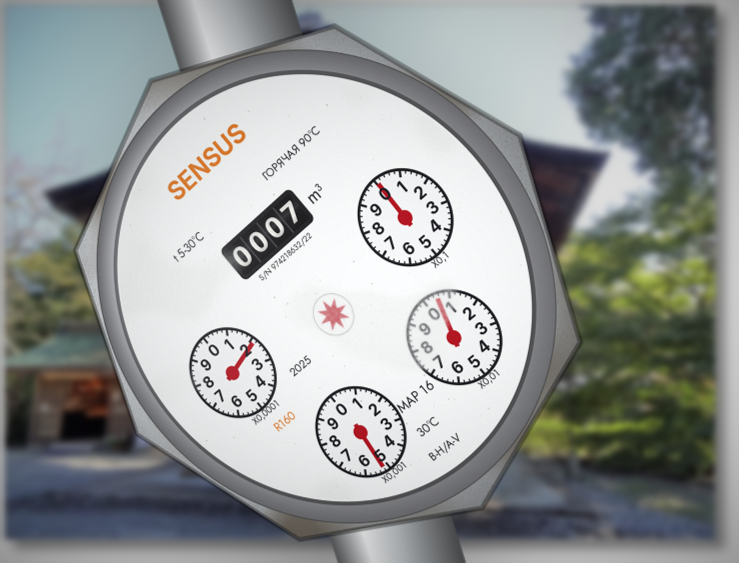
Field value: 7.0052 m³
